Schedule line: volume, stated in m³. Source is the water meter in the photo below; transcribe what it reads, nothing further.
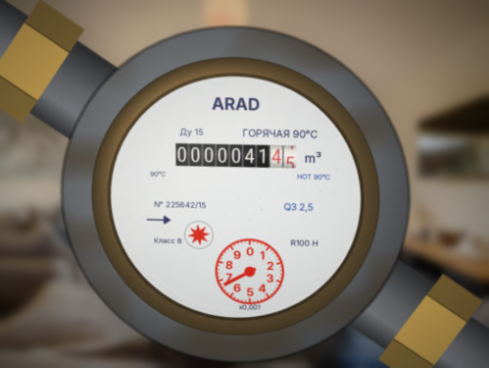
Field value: 41.446 m³
